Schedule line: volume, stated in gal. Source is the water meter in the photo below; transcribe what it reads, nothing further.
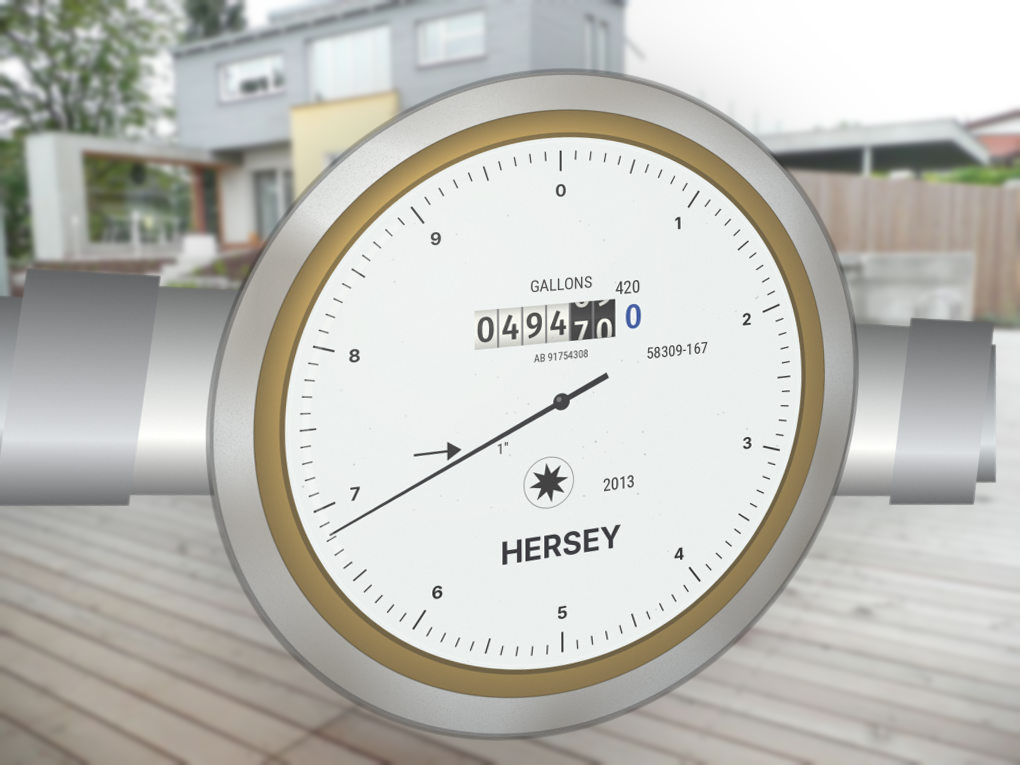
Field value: 494696.8 gal
